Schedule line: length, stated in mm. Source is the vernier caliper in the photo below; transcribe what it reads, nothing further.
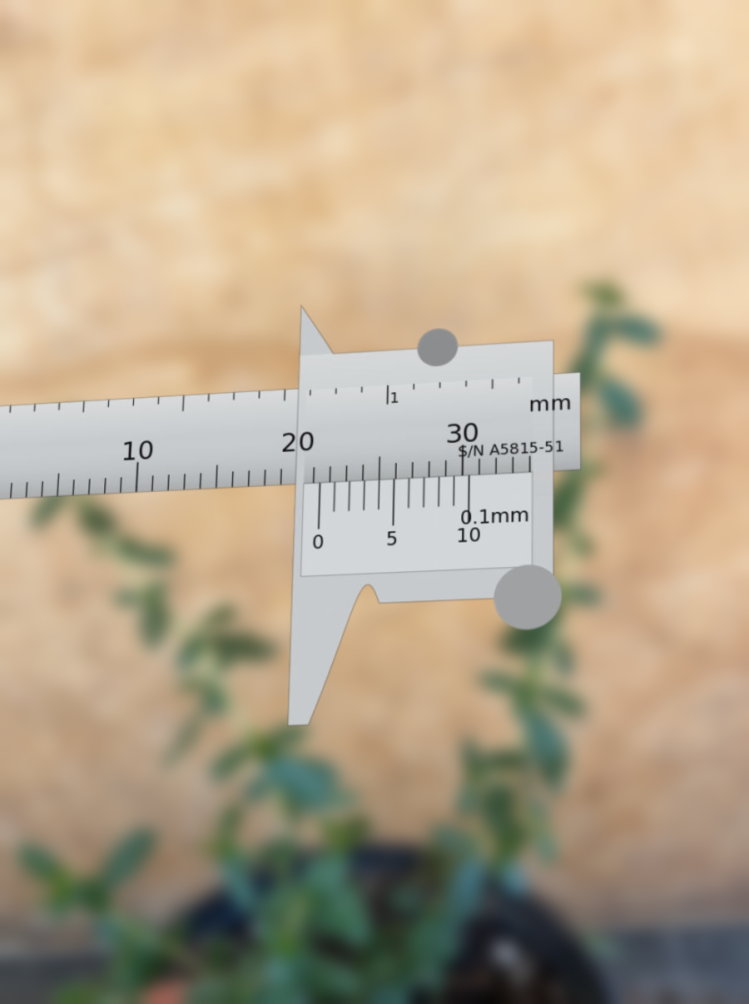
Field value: 21.4 mm
